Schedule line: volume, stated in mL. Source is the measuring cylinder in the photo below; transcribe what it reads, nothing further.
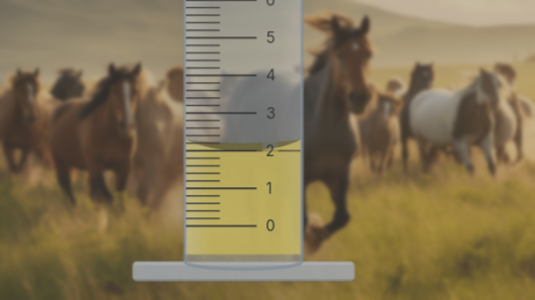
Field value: 2 mL
